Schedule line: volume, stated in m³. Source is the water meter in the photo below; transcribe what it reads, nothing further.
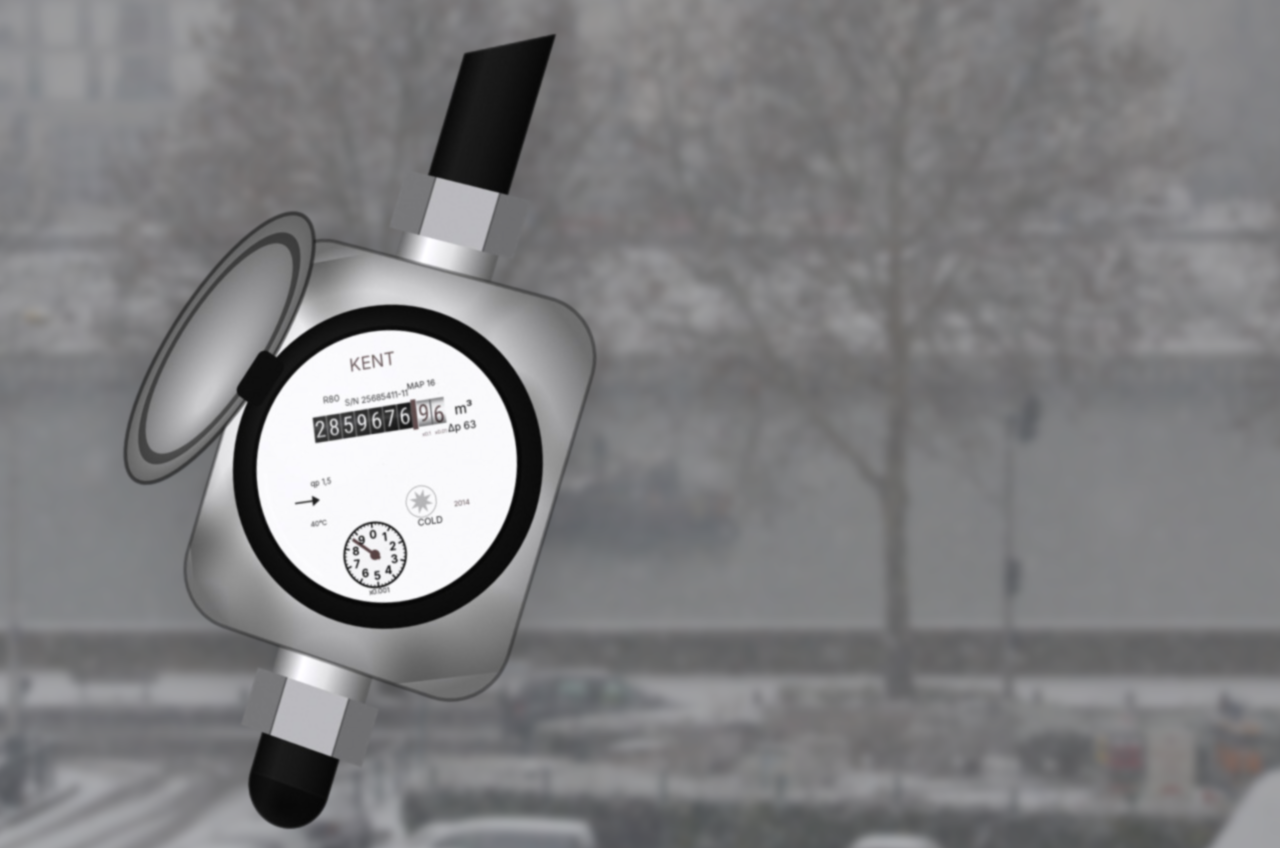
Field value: 2859676.958 m³
